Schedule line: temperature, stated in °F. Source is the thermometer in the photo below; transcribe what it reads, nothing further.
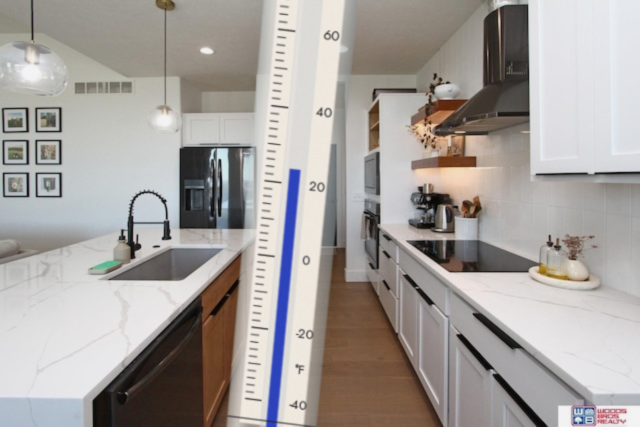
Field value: 24 °F
